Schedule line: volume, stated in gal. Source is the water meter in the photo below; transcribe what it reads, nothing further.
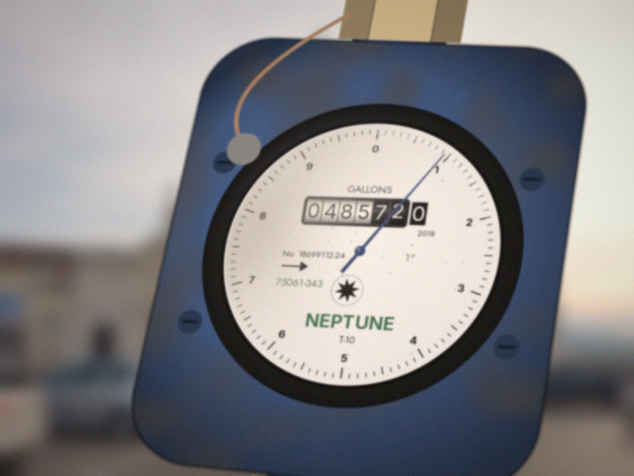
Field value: 485720.9 gal
